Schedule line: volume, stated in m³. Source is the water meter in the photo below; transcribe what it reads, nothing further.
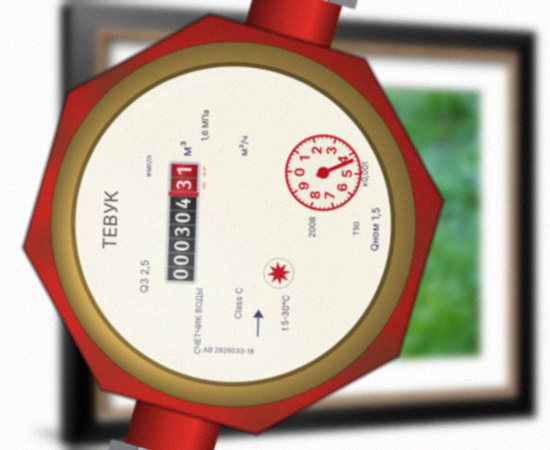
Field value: 304.314 m³
